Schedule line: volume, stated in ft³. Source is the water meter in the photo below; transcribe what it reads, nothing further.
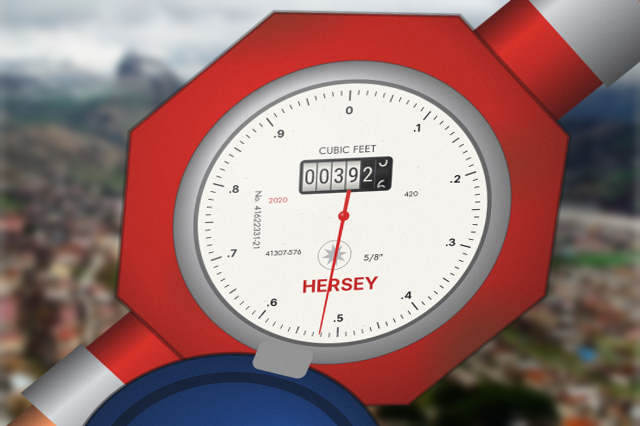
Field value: 3925.52 ft³
